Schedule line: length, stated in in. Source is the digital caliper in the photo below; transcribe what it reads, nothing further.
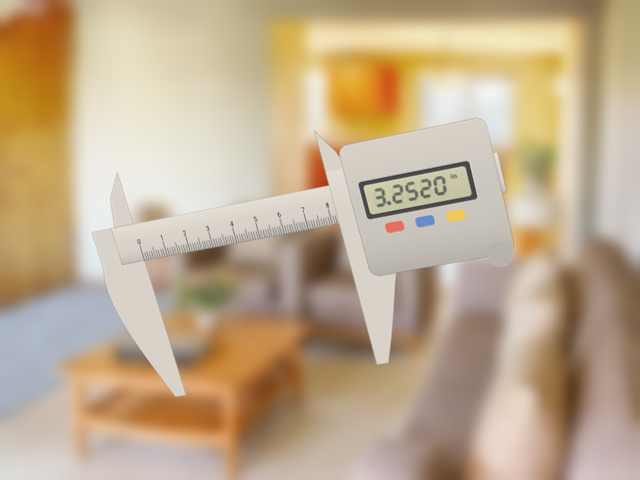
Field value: 3.2520 in
